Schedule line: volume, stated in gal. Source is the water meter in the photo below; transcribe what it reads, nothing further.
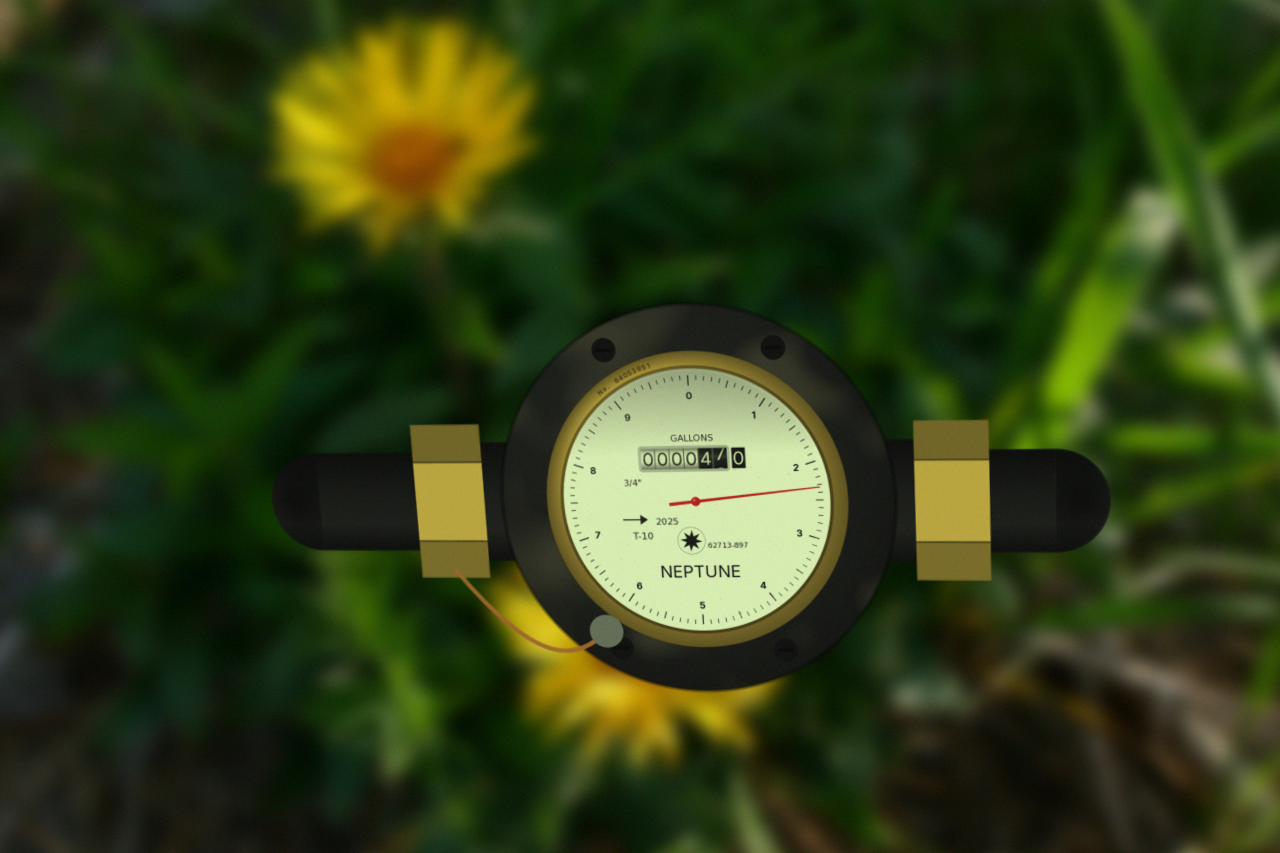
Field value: 472.3 gal
